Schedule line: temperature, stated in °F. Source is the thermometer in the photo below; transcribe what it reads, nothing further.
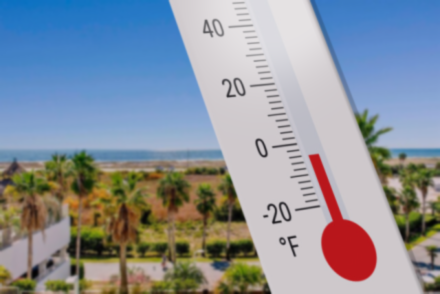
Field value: -4 °F
